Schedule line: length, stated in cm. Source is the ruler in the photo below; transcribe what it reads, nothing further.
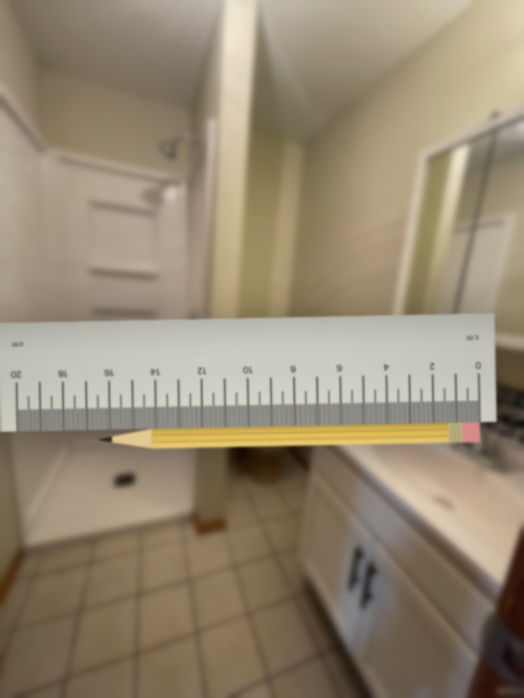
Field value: 16.5 cm
